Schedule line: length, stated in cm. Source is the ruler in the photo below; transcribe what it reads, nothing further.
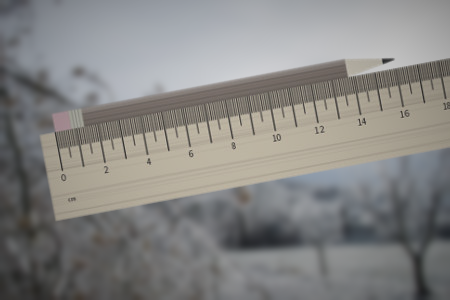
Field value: 16 cm
